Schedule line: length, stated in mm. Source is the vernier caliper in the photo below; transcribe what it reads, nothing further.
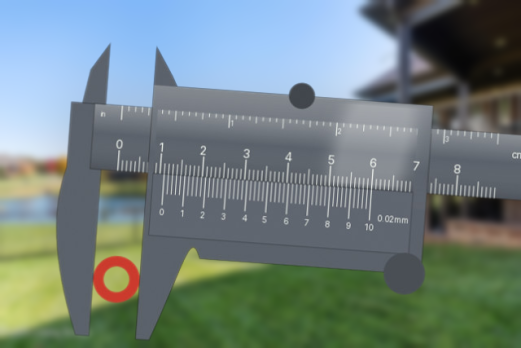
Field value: 11.0 mm
